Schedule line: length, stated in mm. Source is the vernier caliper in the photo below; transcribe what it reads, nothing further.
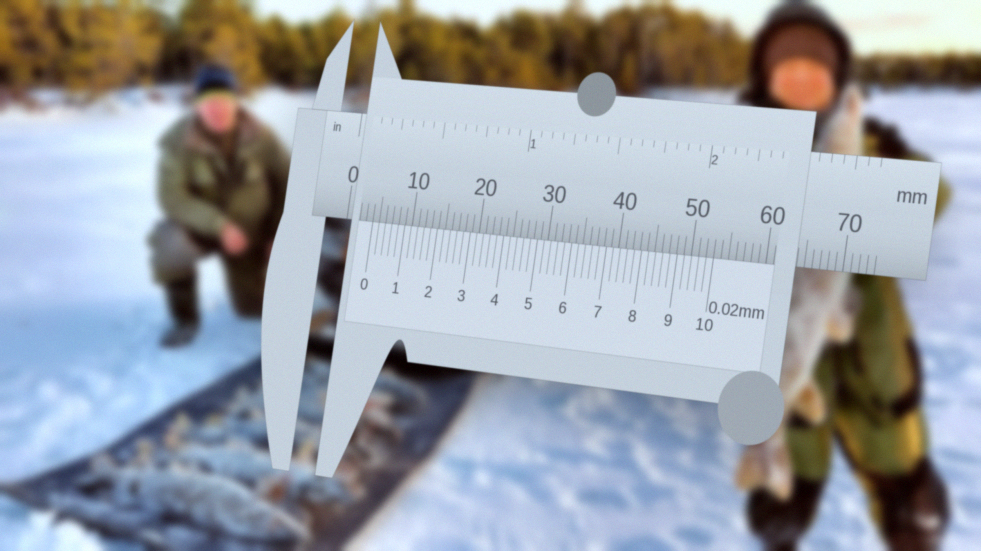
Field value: 4.0 mm
